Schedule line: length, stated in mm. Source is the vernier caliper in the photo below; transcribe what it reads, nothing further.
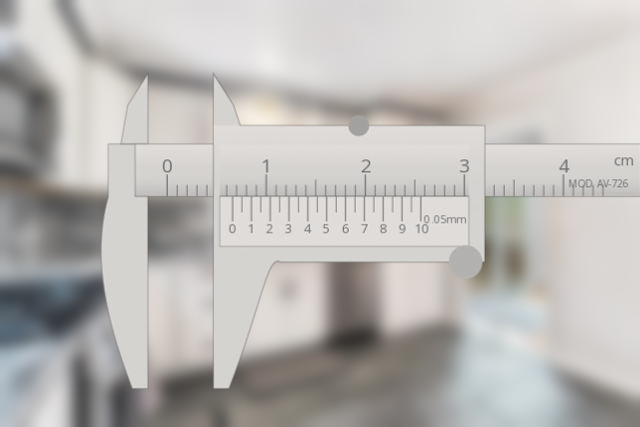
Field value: 6.6 mm
